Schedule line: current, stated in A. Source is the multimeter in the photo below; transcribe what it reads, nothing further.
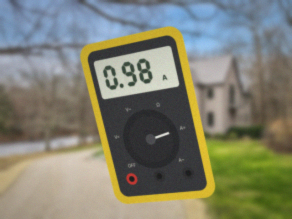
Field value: 0.98 A
